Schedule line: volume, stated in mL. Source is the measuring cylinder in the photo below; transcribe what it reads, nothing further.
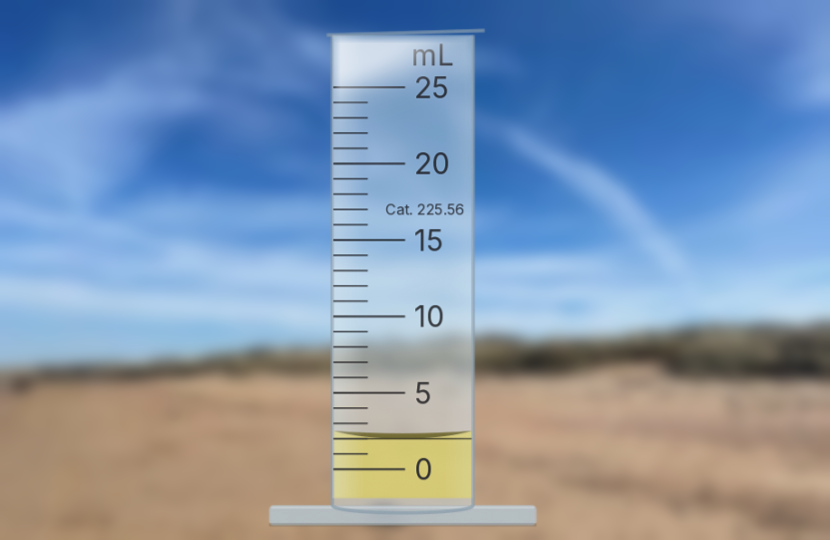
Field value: 2 mL
